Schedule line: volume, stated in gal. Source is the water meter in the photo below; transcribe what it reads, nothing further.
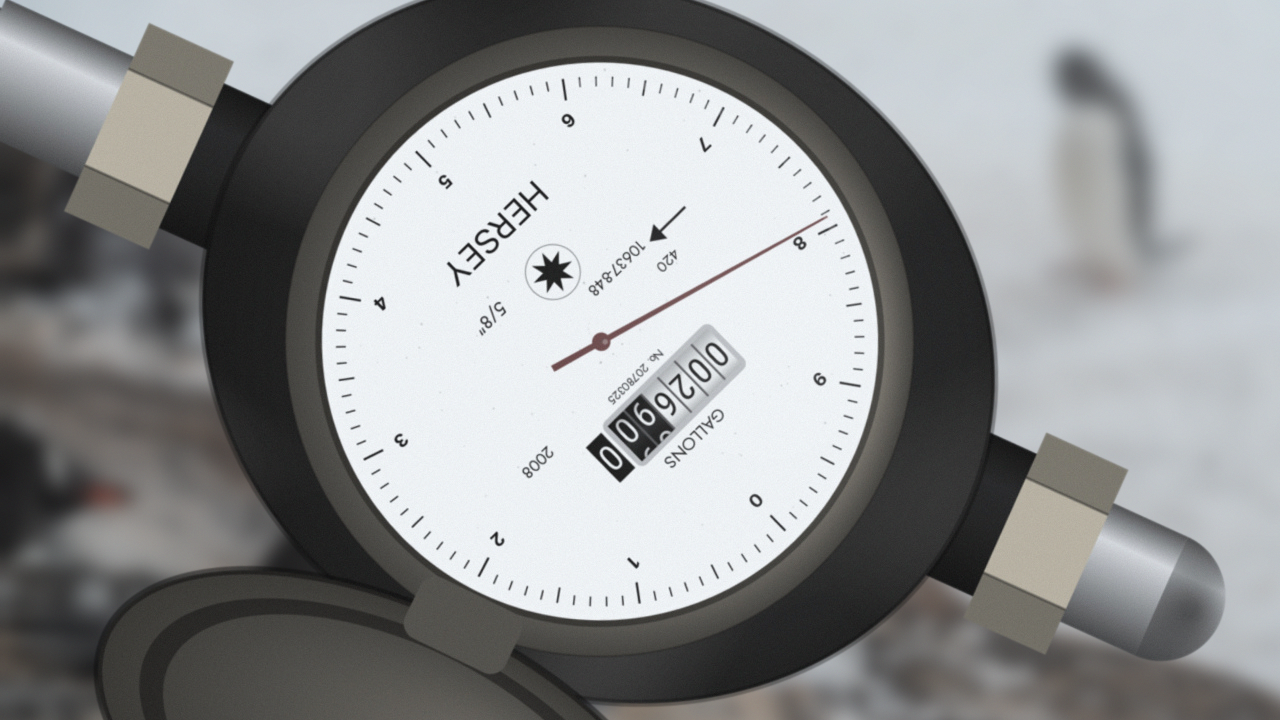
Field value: 26897.9 gal
